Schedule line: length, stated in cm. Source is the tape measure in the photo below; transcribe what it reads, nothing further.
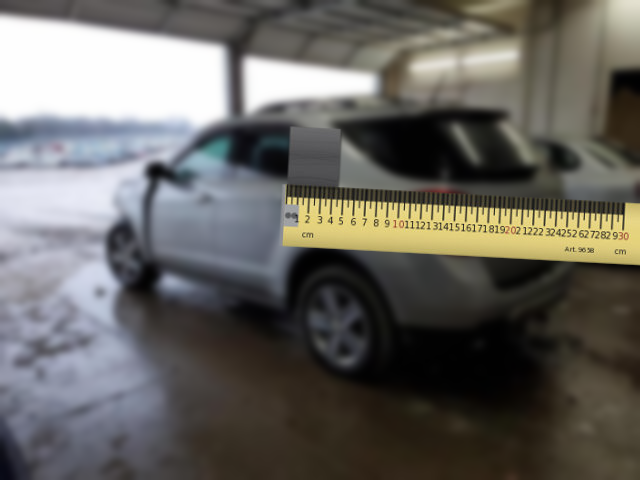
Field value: 4.5 cm
